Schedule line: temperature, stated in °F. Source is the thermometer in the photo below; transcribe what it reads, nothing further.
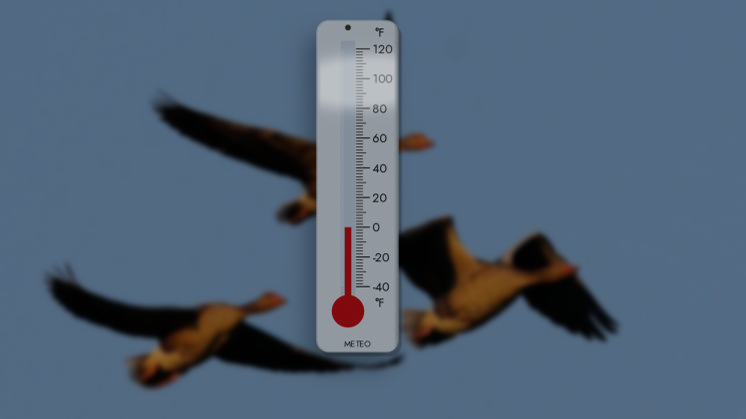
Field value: 0 °F
